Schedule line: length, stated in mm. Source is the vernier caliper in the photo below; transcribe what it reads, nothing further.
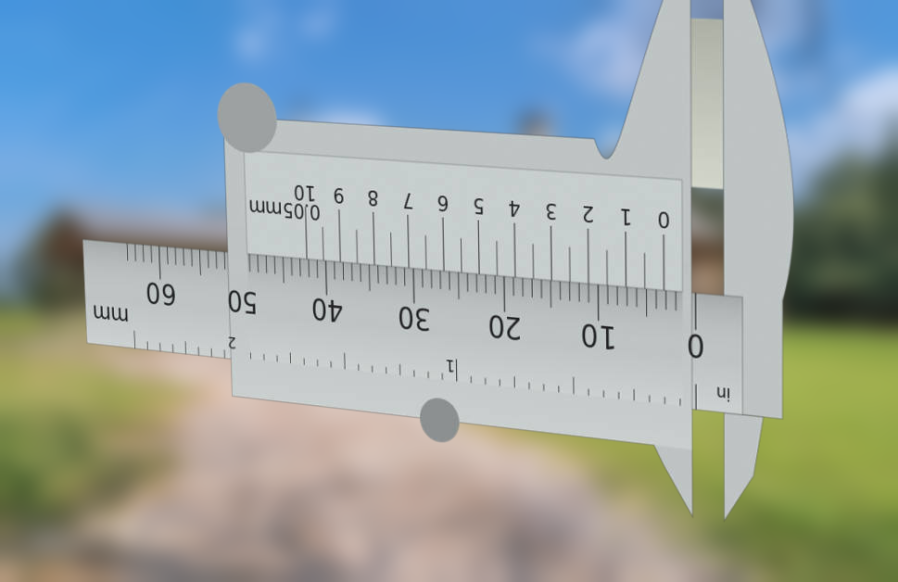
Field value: 3.2 mm
